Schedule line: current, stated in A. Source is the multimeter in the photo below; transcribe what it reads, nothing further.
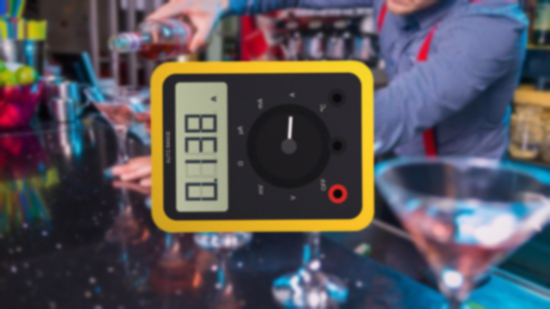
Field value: 0.138 A
